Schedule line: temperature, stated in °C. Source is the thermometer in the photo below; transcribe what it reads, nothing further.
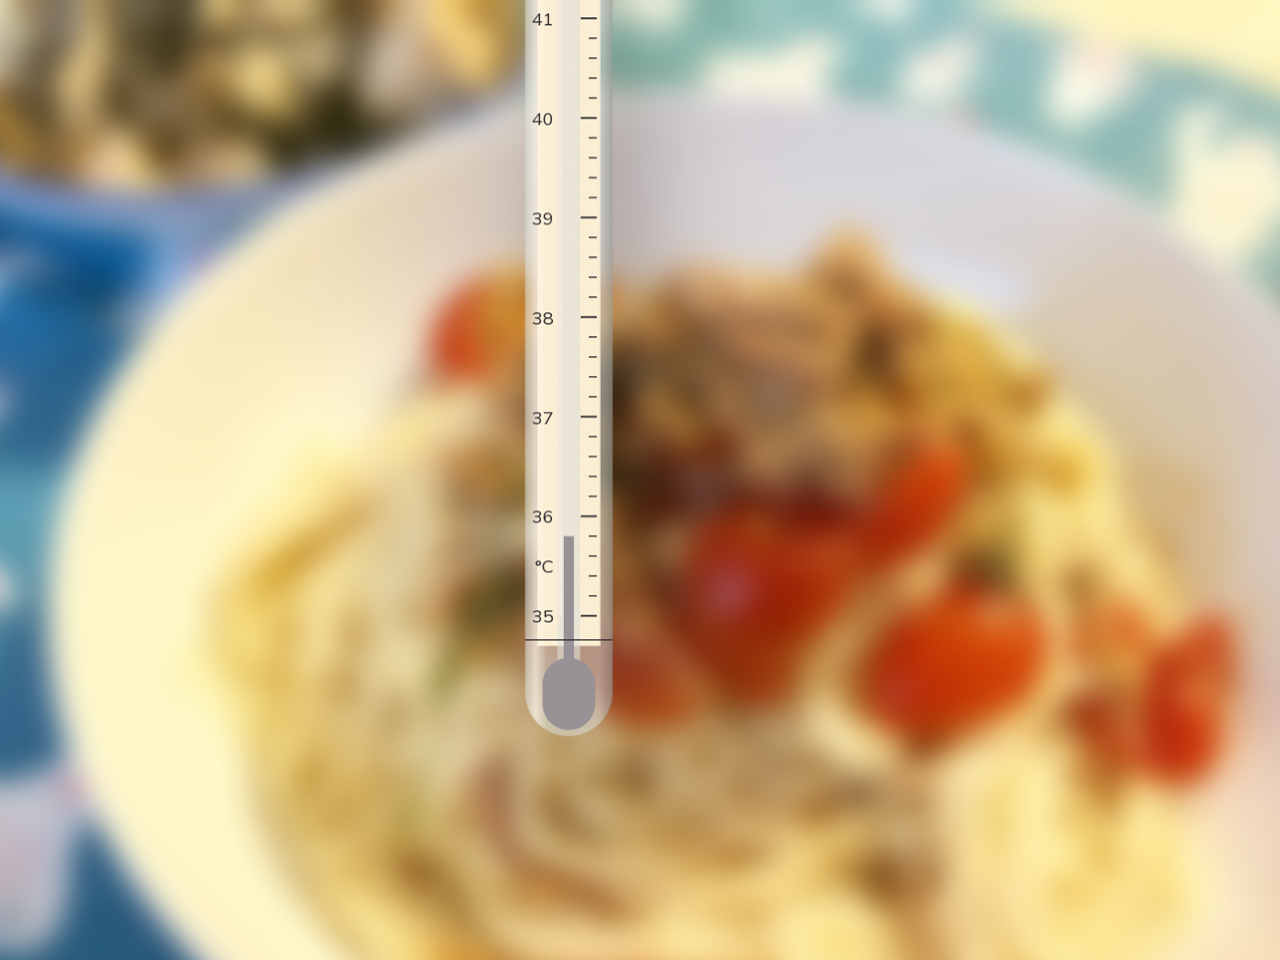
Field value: 35.8 °C
